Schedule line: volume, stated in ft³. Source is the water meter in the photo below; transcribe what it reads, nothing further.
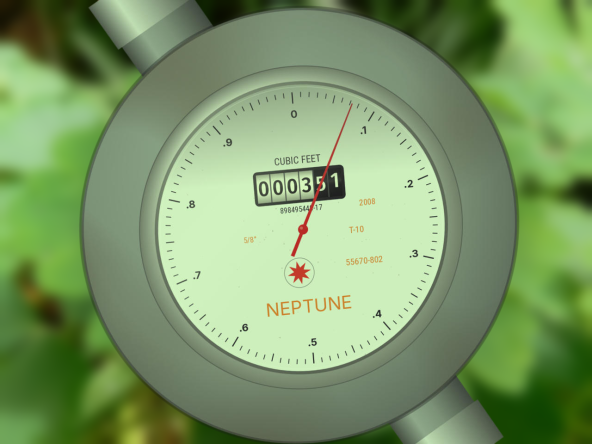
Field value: 351.07 ft³
